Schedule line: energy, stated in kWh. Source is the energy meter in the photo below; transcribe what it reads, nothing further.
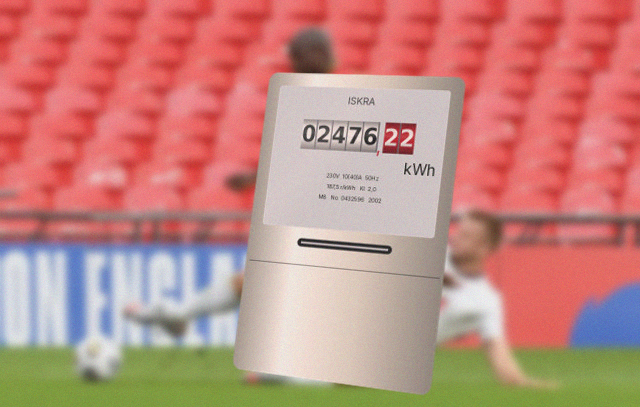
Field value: 2476.22 kWh
